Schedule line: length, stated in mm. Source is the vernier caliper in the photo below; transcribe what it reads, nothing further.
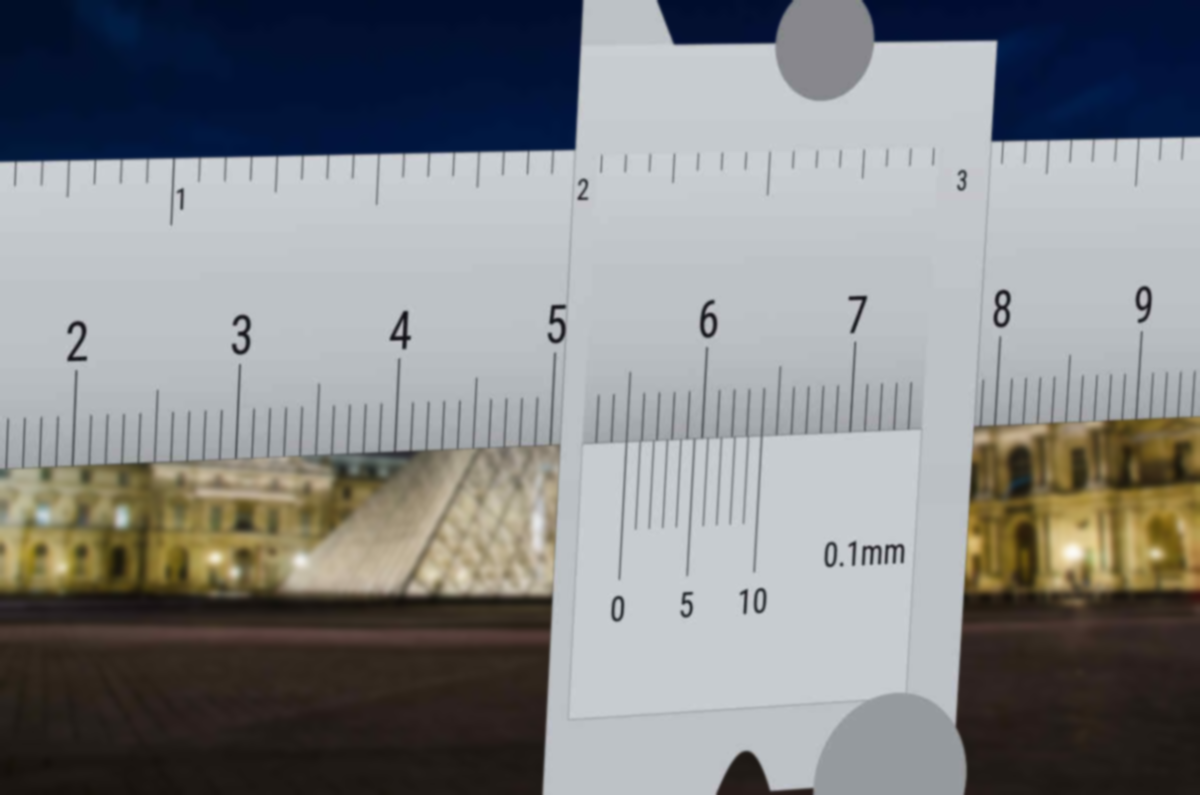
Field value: 55.0 mm
